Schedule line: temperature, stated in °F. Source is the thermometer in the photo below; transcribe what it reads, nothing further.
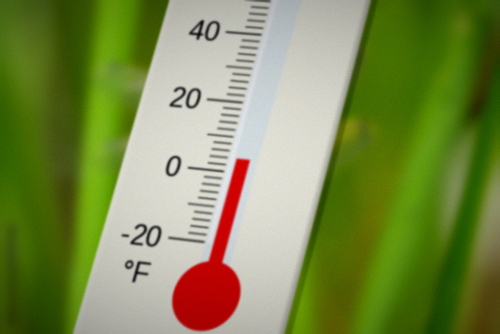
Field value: 4 °F
